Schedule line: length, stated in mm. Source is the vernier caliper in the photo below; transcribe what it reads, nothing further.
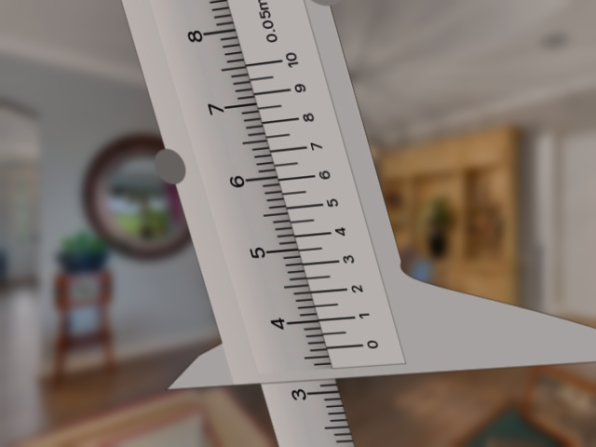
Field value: 36.2 mm
